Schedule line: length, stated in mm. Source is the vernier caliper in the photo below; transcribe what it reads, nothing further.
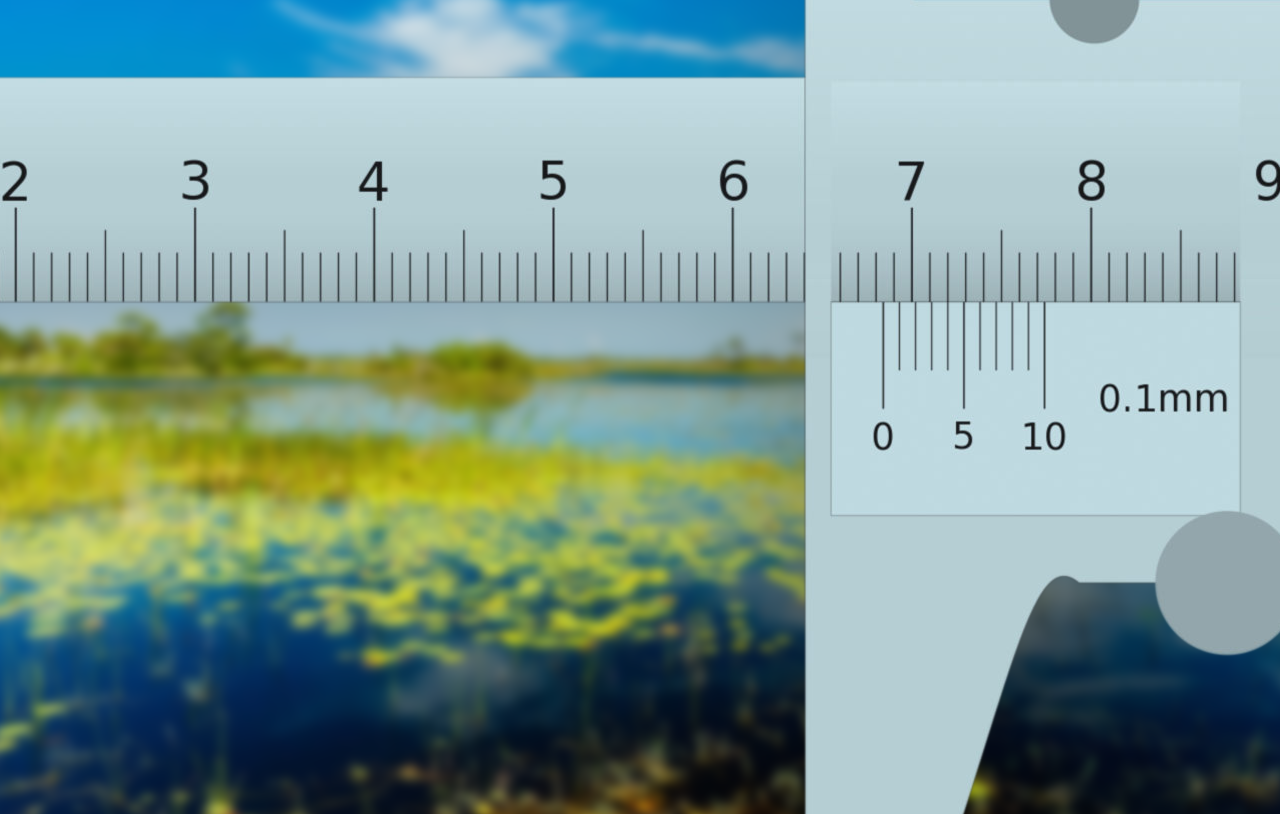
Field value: 68.4 mm
